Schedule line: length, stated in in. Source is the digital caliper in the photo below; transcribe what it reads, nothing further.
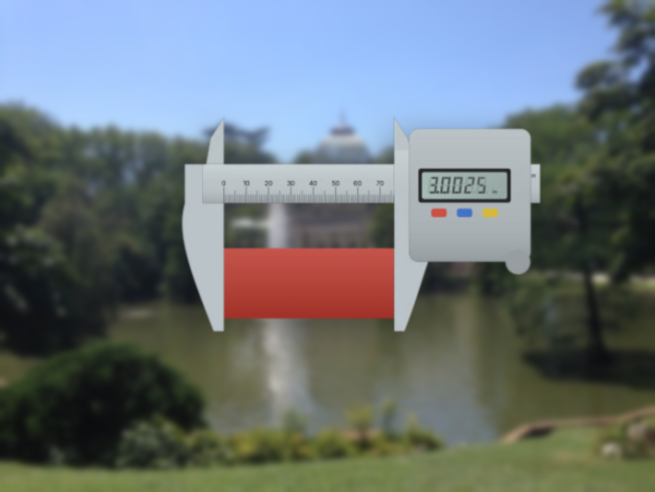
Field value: 3.0025 in
